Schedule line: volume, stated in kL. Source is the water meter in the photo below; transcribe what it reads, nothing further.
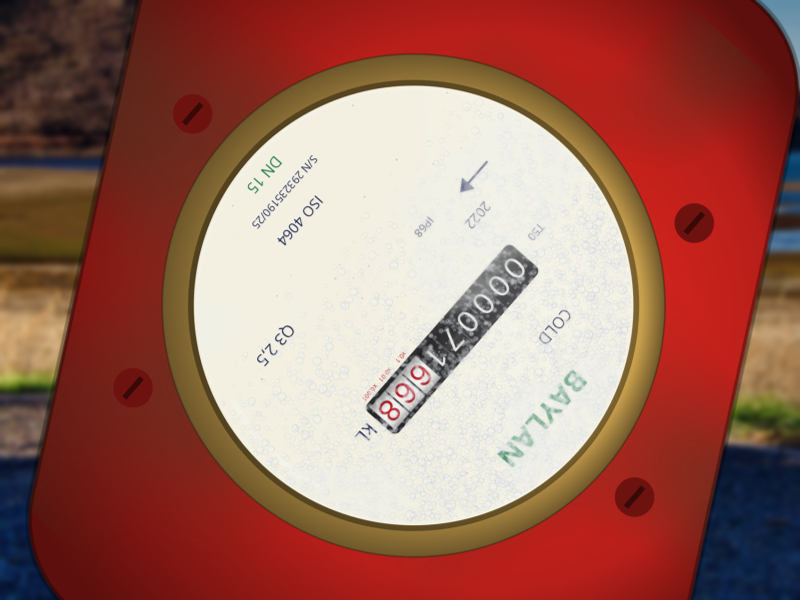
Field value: 71.668 kL
